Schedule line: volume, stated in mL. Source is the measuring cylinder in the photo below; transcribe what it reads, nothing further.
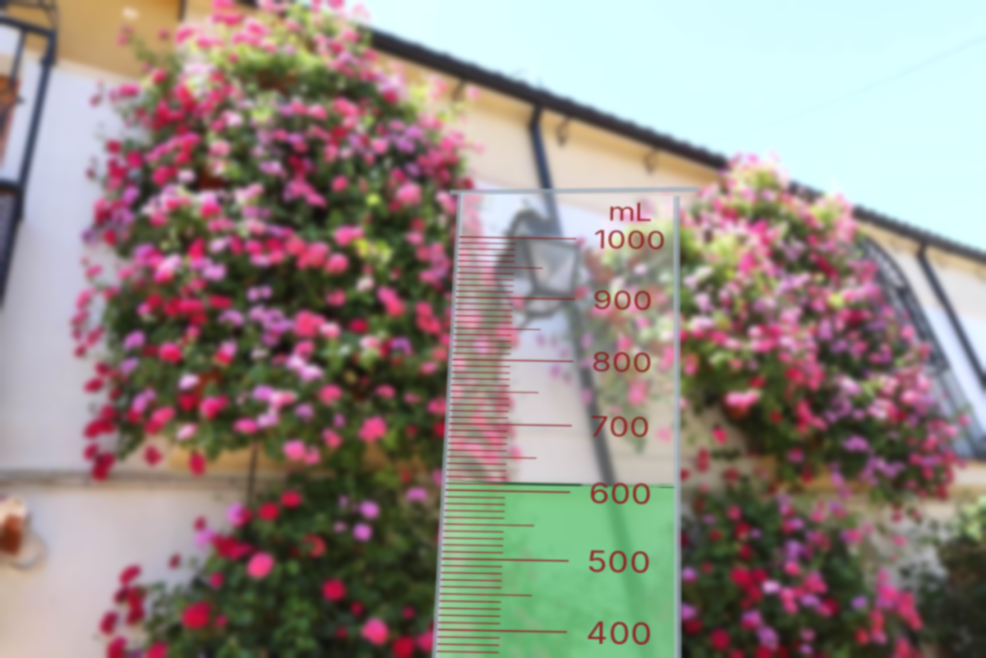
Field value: 610 mL
